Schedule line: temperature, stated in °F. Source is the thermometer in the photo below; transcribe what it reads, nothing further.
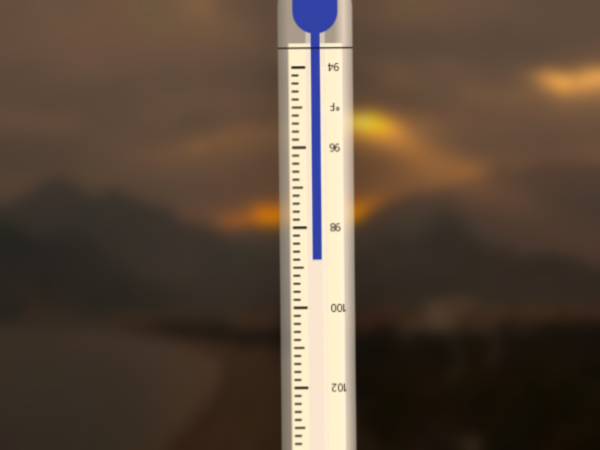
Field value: 98.8 °F
